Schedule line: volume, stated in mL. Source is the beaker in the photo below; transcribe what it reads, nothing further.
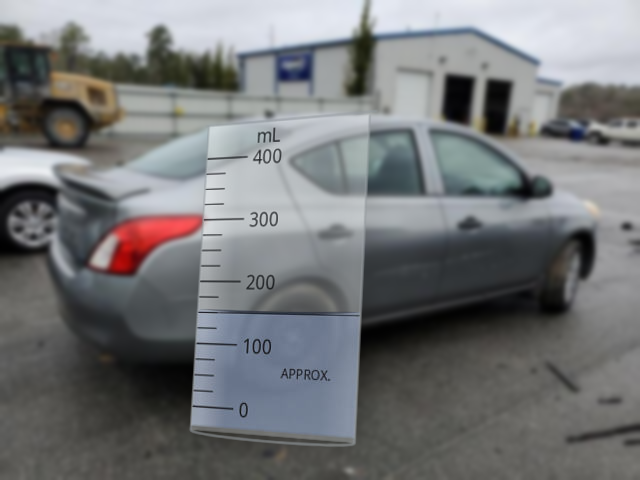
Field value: 150 mL
